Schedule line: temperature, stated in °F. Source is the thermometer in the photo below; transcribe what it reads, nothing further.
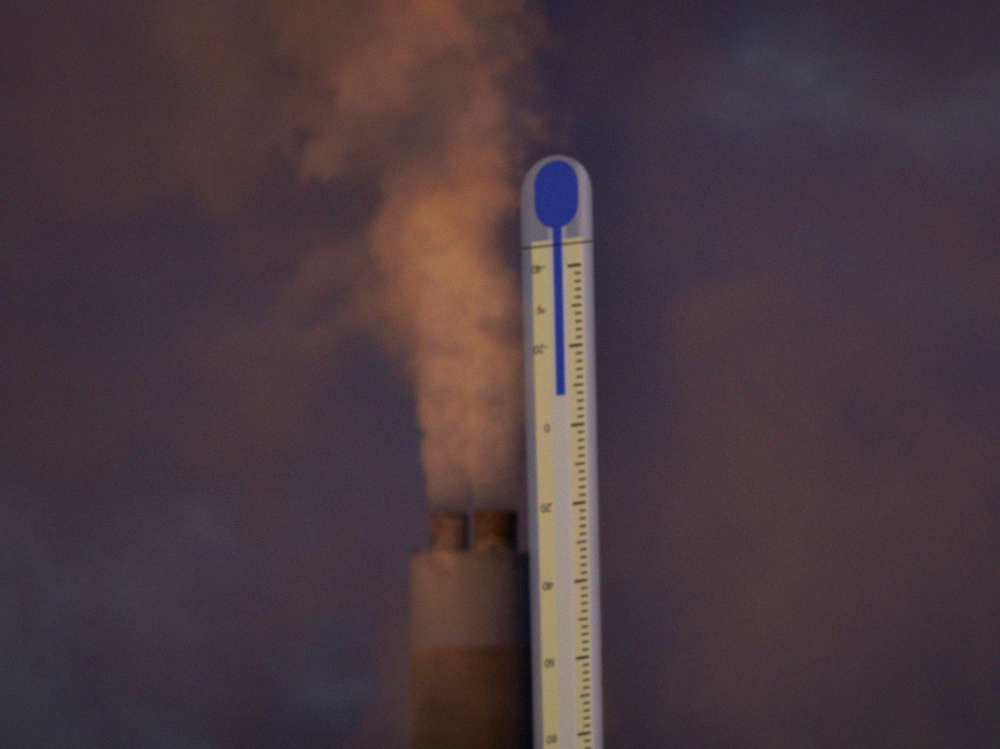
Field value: -8 °F
